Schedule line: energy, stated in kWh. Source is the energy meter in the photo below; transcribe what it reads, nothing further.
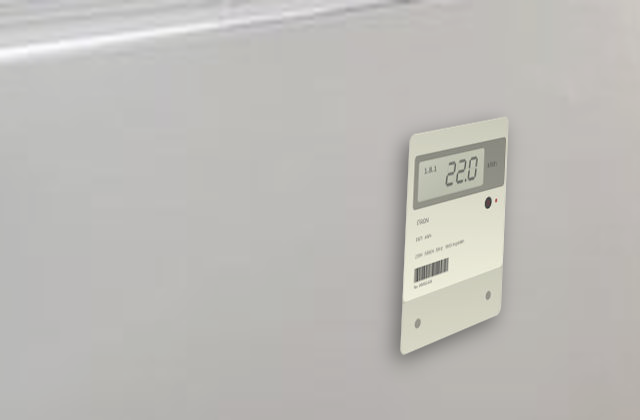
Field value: 22.0 kWh
